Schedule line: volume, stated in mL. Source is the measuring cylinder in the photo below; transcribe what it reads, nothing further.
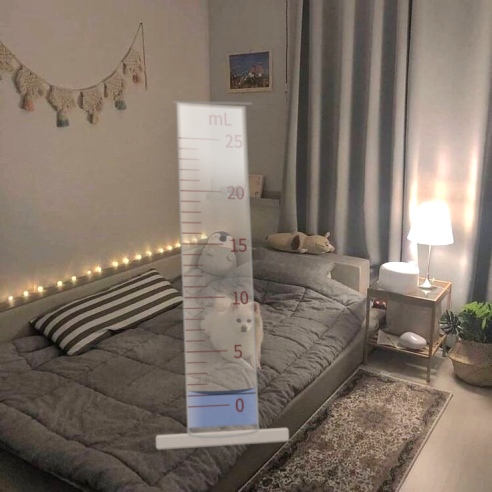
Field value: 1 mL
